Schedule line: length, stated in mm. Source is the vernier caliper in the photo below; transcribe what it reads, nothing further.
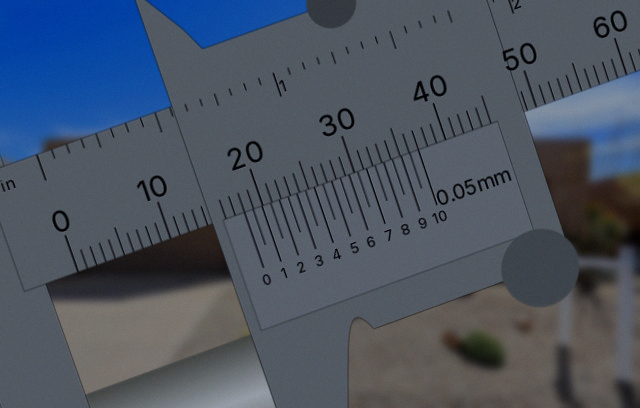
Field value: 18.0 mm
